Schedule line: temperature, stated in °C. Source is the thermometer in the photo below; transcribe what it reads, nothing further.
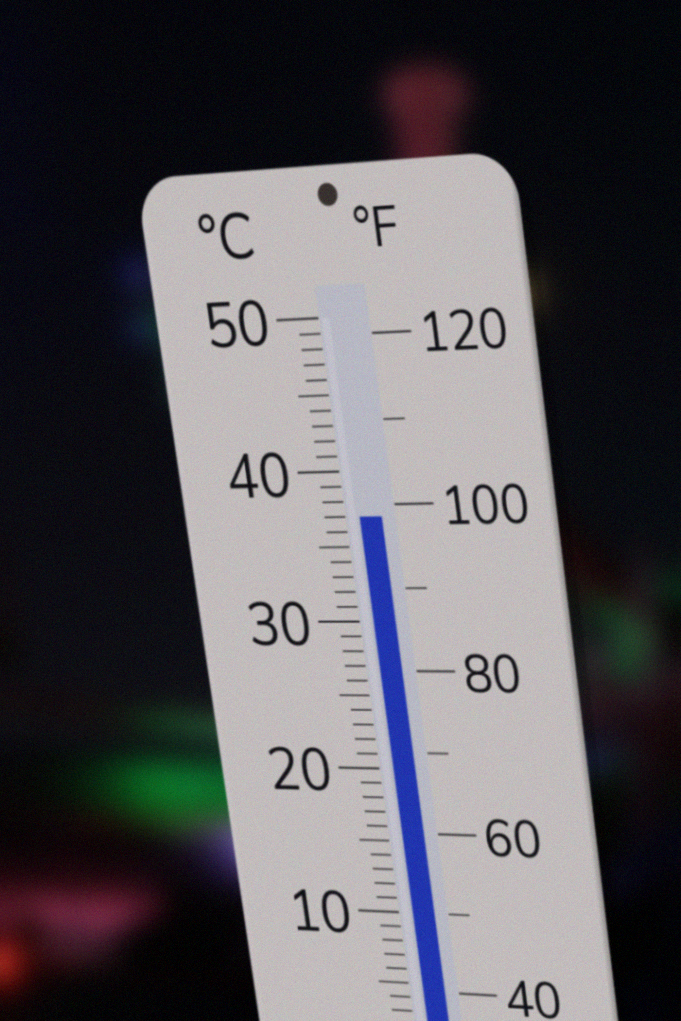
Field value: 37 °C
